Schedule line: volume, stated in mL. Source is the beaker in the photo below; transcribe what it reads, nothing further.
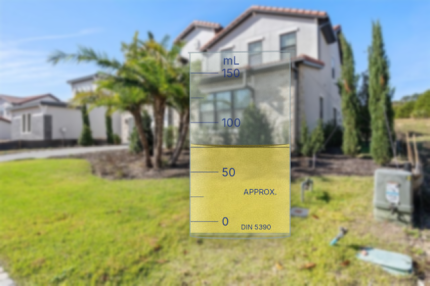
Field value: 75 mL
